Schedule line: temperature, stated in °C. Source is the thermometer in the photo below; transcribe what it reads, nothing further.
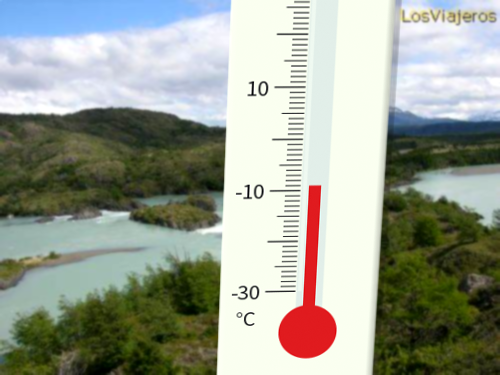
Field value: -9 °C
